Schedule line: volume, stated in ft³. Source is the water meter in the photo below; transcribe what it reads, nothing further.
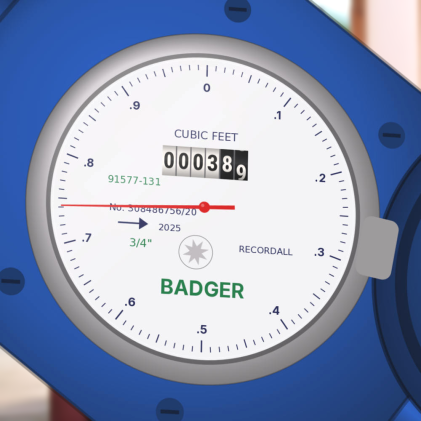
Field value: 388.74 ft³
